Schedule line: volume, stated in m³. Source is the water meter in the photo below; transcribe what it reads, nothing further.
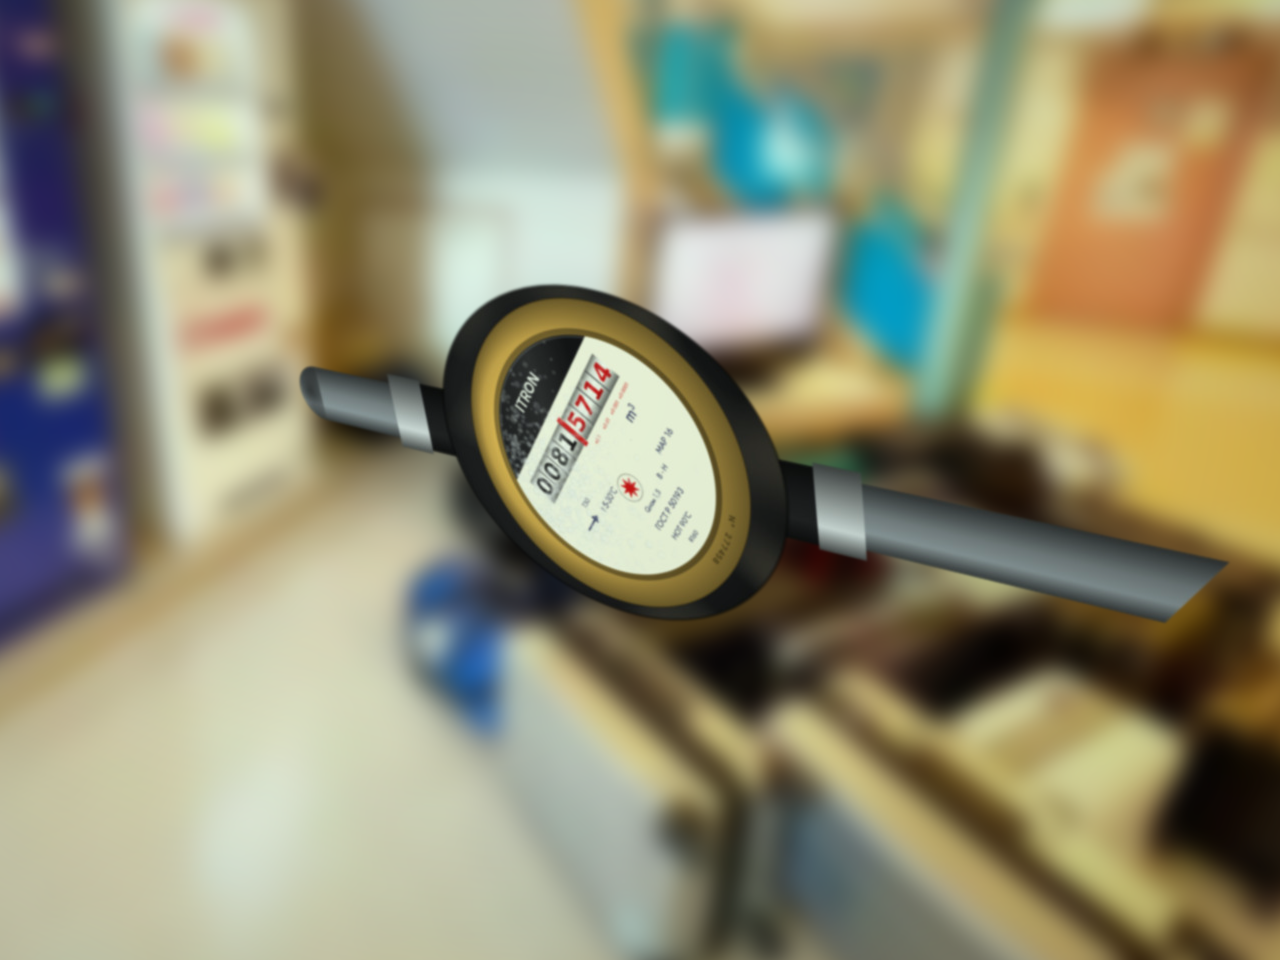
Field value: 81.5714 m³
